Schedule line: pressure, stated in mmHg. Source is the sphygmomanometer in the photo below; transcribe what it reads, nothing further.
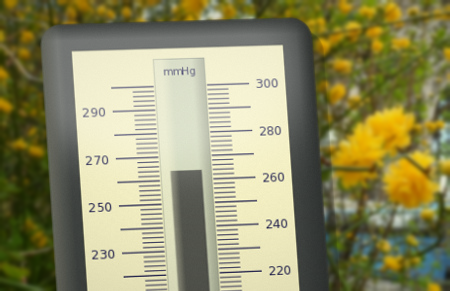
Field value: 264 mmHg
